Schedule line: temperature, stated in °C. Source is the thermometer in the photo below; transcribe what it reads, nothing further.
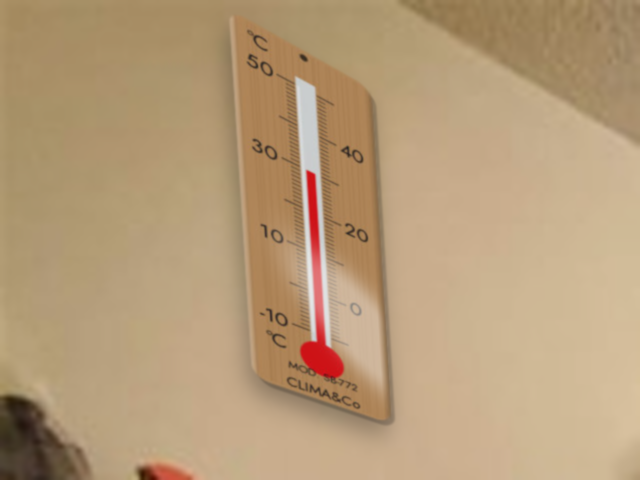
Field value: 30 °C
